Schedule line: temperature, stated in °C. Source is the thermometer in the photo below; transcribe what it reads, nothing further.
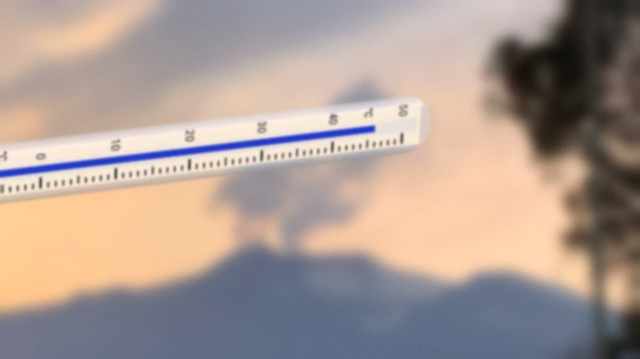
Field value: 46 °C
